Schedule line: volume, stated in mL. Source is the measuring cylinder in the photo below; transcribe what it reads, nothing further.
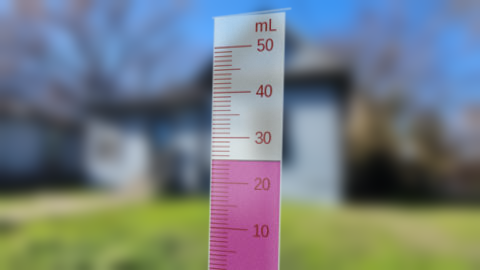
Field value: 25 mL
